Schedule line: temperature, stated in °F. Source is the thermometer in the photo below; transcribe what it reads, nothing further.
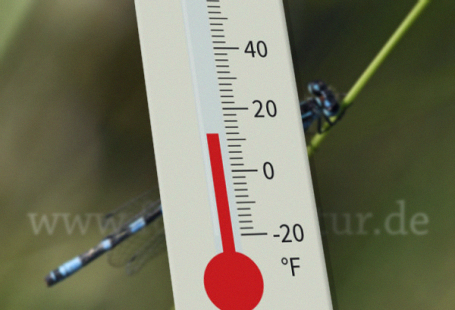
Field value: 12 °F
